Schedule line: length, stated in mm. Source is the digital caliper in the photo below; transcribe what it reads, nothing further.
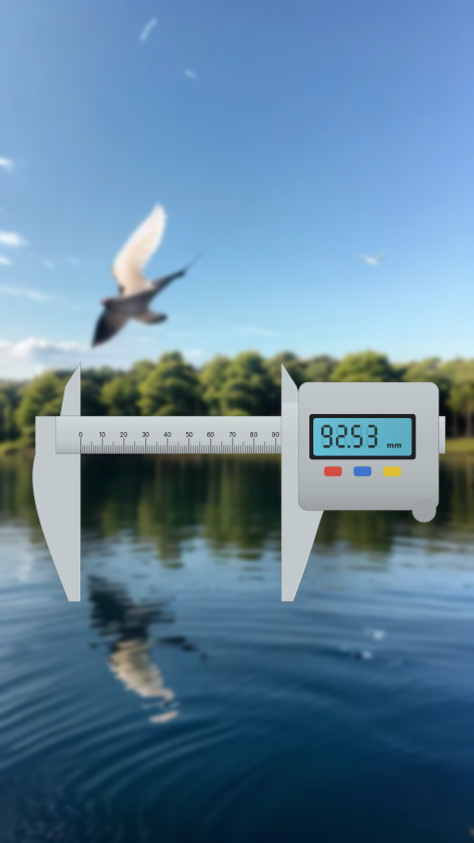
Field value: 92.53 mm
